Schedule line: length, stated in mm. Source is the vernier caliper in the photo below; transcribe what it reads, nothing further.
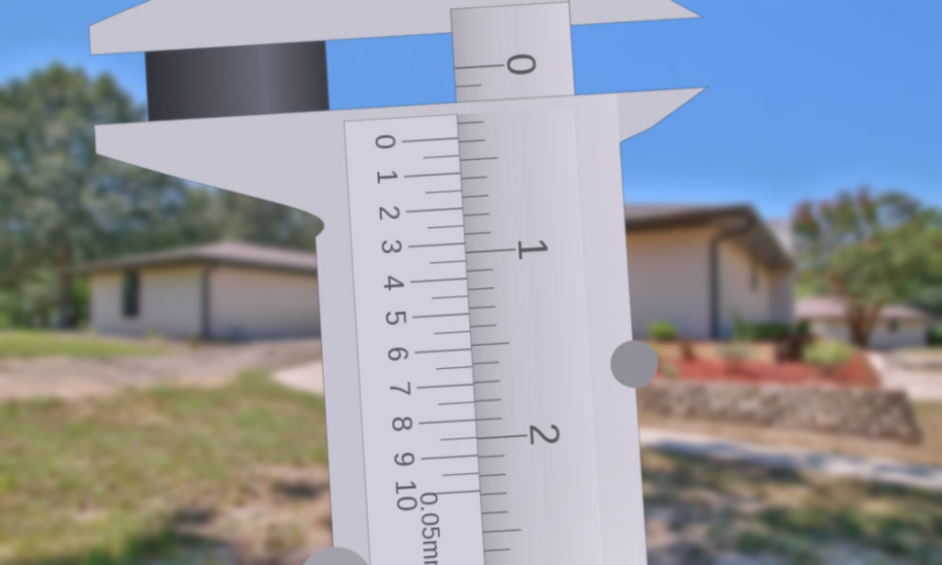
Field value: 3.8 mm
